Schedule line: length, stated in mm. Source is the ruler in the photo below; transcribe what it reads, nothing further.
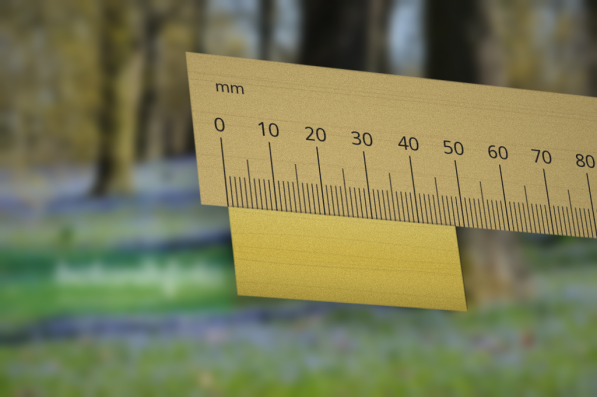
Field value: 48 mm
